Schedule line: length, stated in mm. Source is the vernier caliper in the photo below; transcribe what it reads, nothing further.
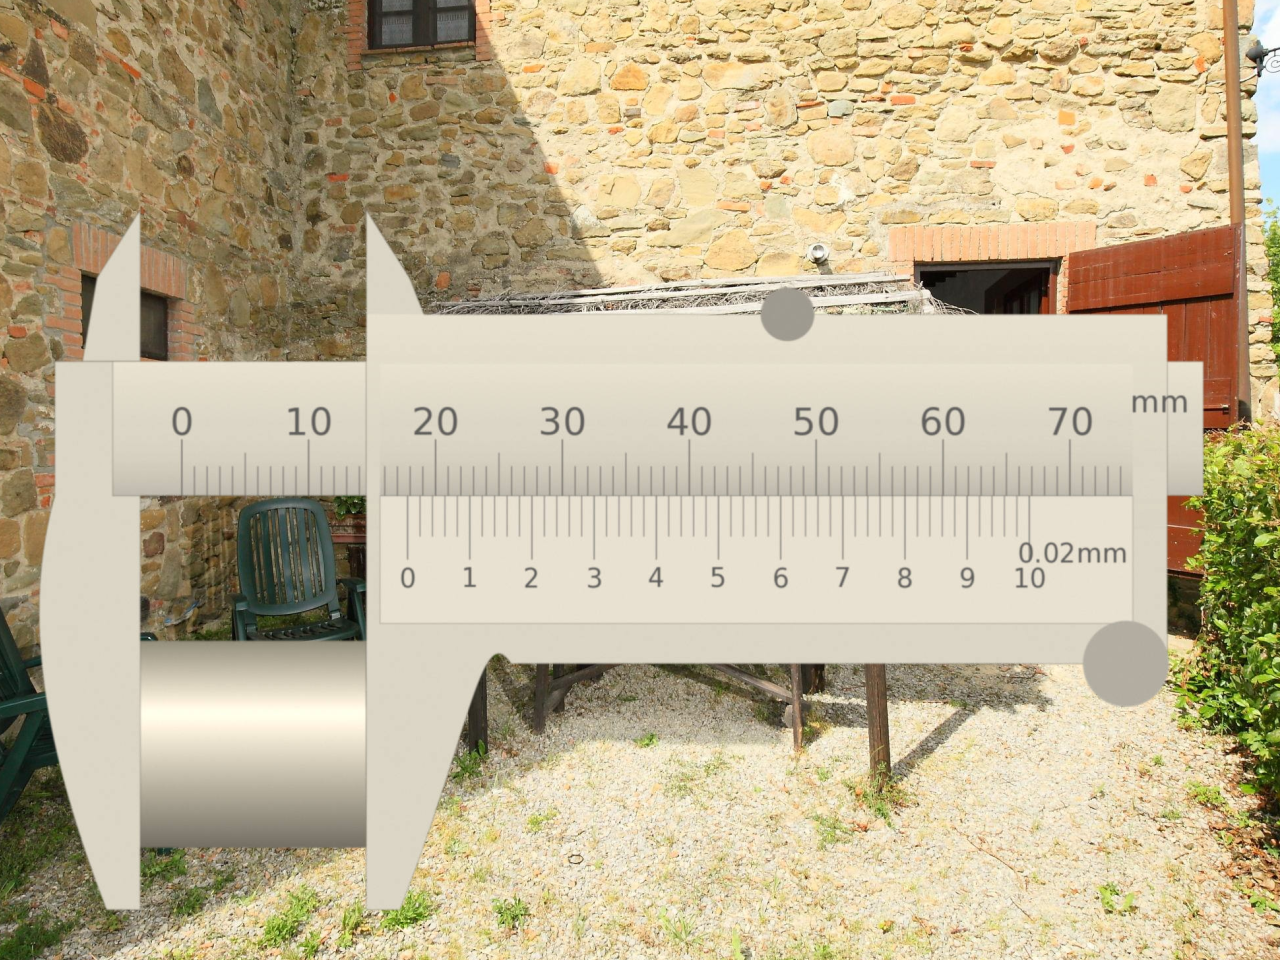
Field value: 17.8 mm
